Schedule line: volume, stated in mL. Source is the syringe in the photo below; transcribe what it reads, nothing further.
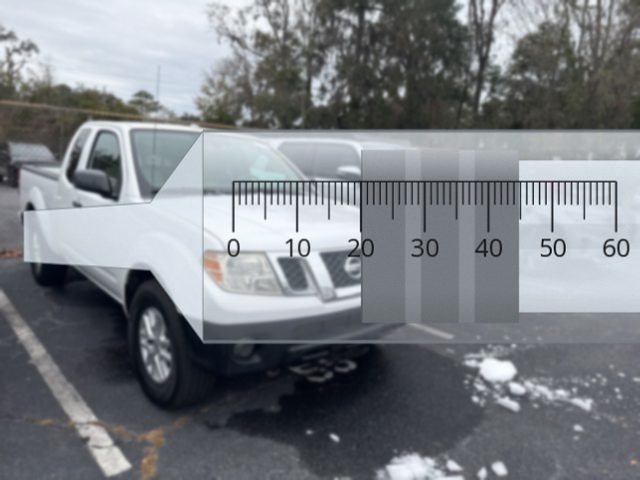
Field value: 20 mL
